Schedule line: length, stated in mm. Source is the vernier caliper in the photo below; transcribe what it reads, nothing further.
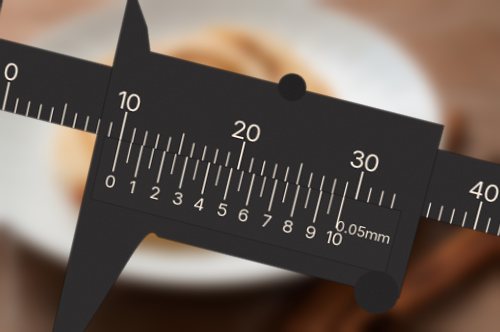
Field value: 10.0 mm
